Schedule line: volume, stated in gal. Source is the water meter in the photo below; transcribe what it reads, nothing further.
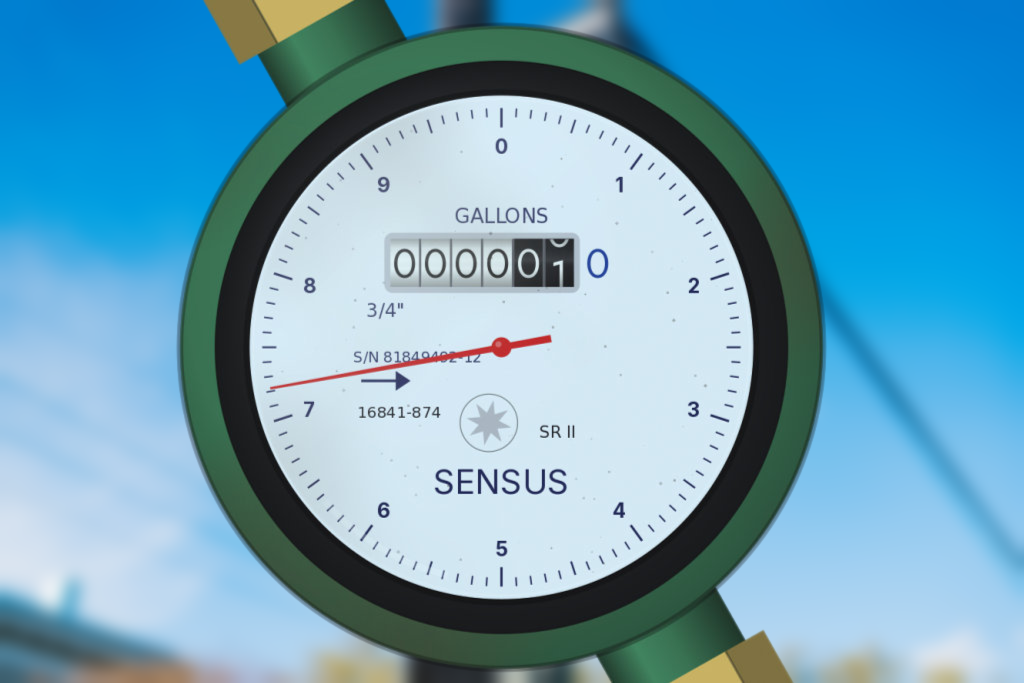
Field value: 7.2 gal
